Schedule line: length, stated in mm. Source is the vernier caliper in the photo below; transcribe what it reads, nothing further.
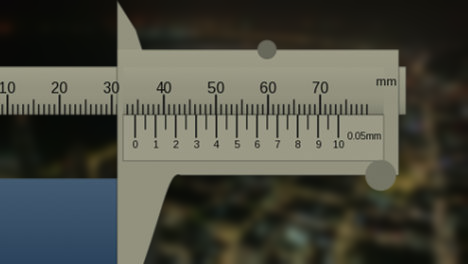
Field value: 34.5 mm
